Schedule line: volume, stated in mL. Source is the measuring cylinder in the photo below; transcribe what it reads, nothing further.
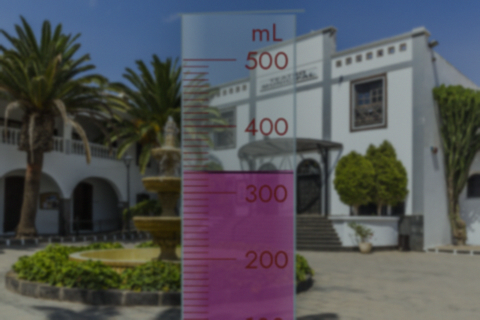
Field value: 330 mL
